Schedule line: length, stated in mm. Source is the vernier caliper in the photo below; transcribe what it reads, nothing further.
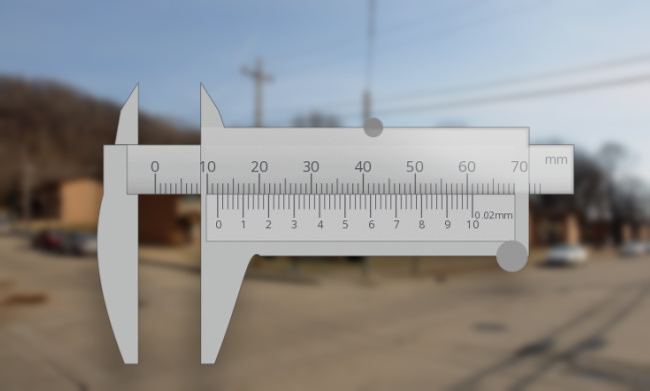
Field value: 12.0 mm
